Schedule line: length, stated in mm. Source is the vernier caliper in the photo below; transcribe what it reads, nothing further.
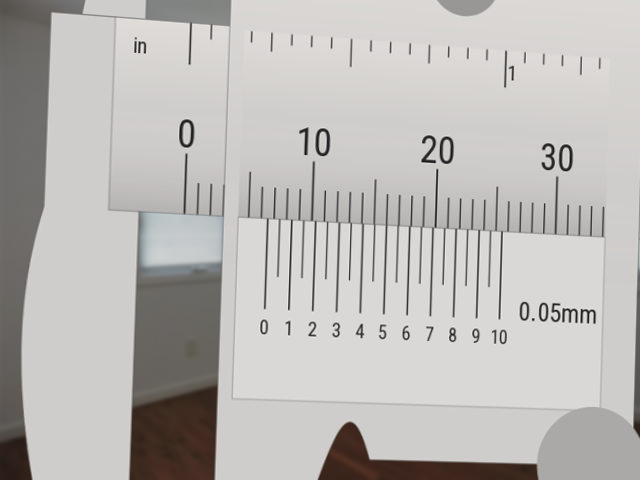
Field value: 6.5 mm
